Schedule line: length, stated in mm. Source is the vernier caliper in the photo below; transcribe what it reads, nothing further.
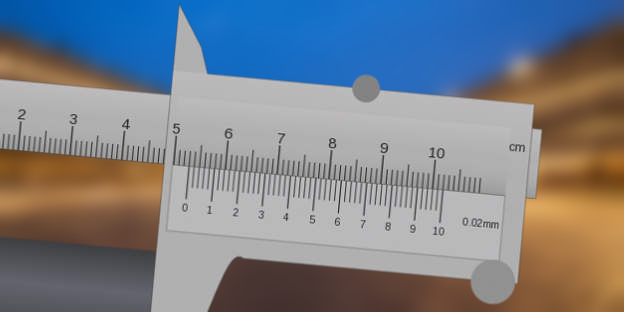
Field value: 53.0 mm
